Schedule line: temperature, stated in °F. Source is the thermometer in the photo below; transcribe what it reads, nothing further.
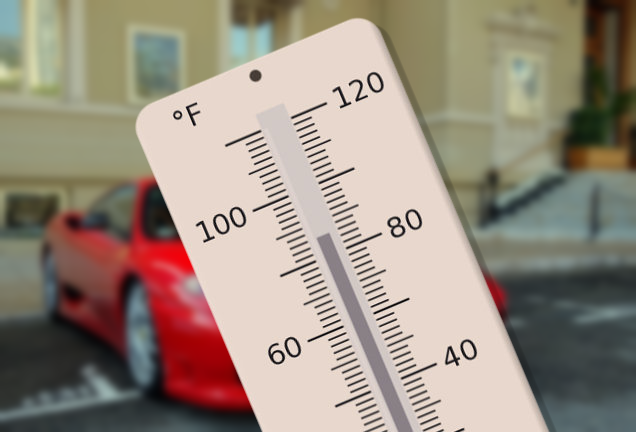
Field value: 86 °F
